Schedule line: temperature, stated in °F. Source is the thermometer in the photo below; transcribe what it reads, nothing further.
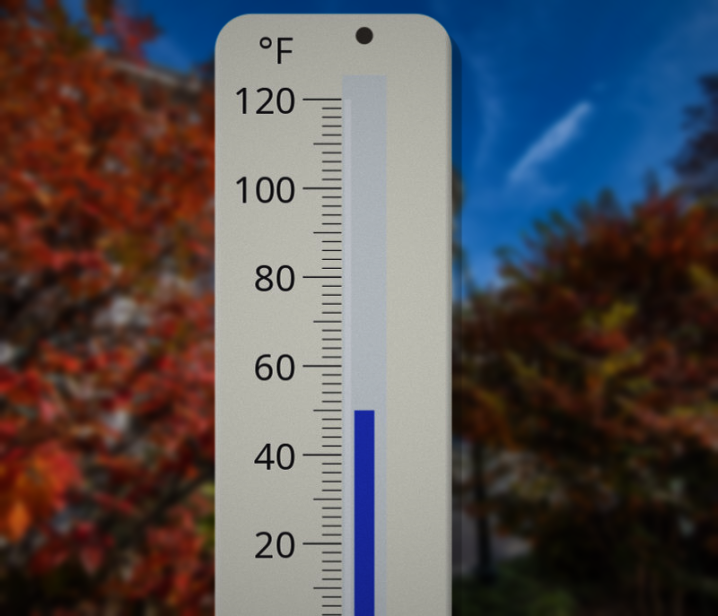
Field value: 50 °F
